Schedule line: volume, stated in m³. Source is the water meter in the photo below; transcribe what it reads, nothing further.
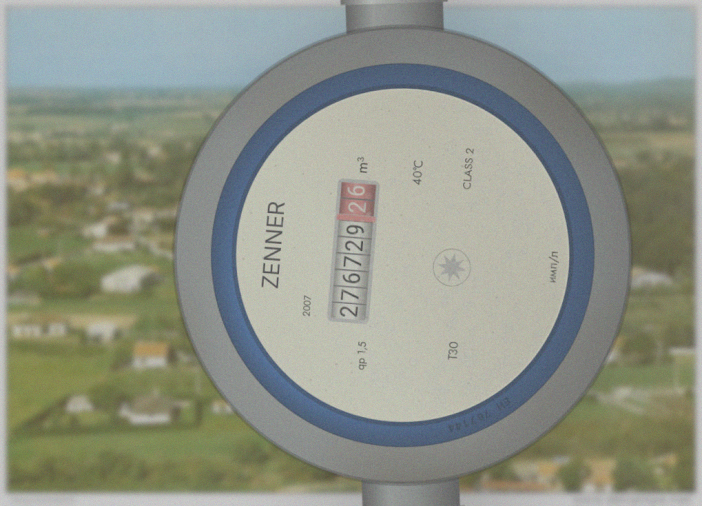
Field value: 276729.26 m³
